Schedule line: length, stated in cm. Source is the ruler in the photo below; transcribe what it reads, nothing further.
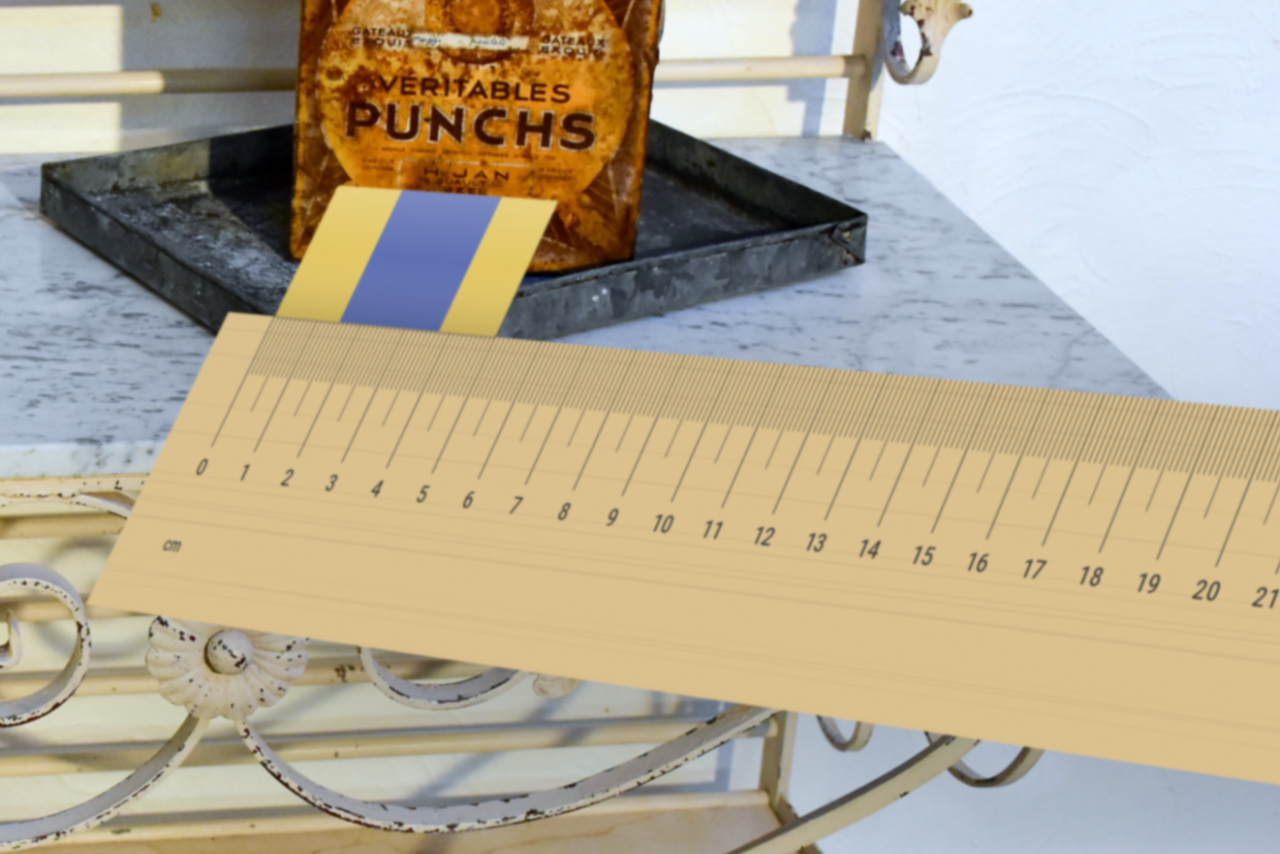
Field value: 5 cm
